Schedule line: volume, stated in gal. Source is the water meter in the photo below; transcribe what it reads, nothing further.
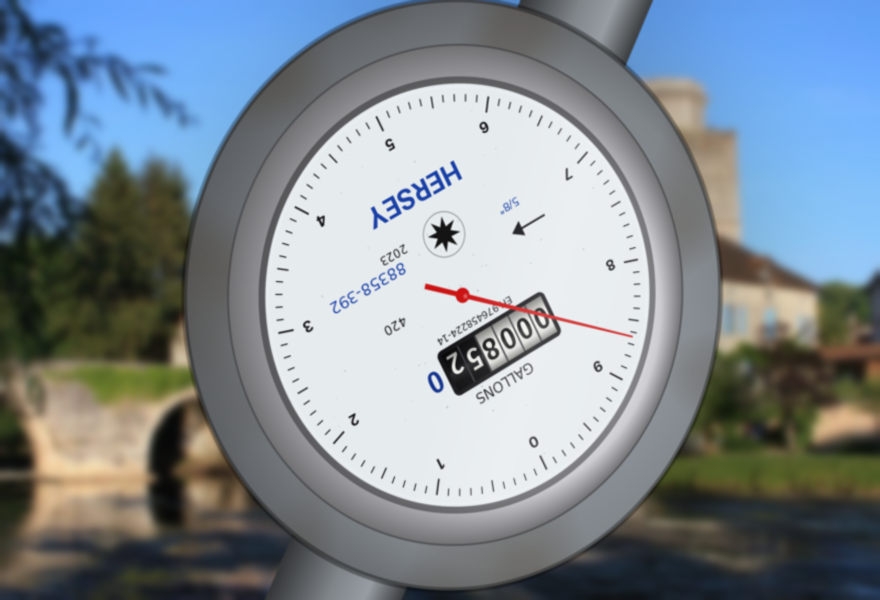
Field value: 8518.6 gal
